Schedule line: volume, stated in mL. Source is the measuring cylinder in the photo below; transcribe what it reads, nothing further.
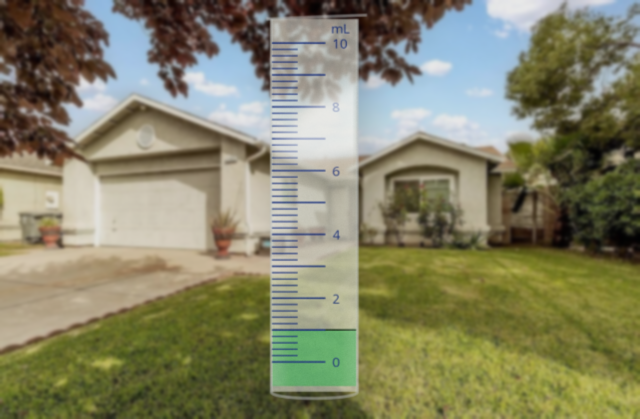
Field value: 1 mL
